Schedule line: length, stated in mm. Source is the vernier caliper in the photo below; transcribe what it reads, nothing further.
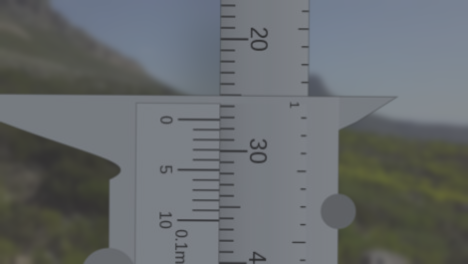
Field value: 27.2 mm
